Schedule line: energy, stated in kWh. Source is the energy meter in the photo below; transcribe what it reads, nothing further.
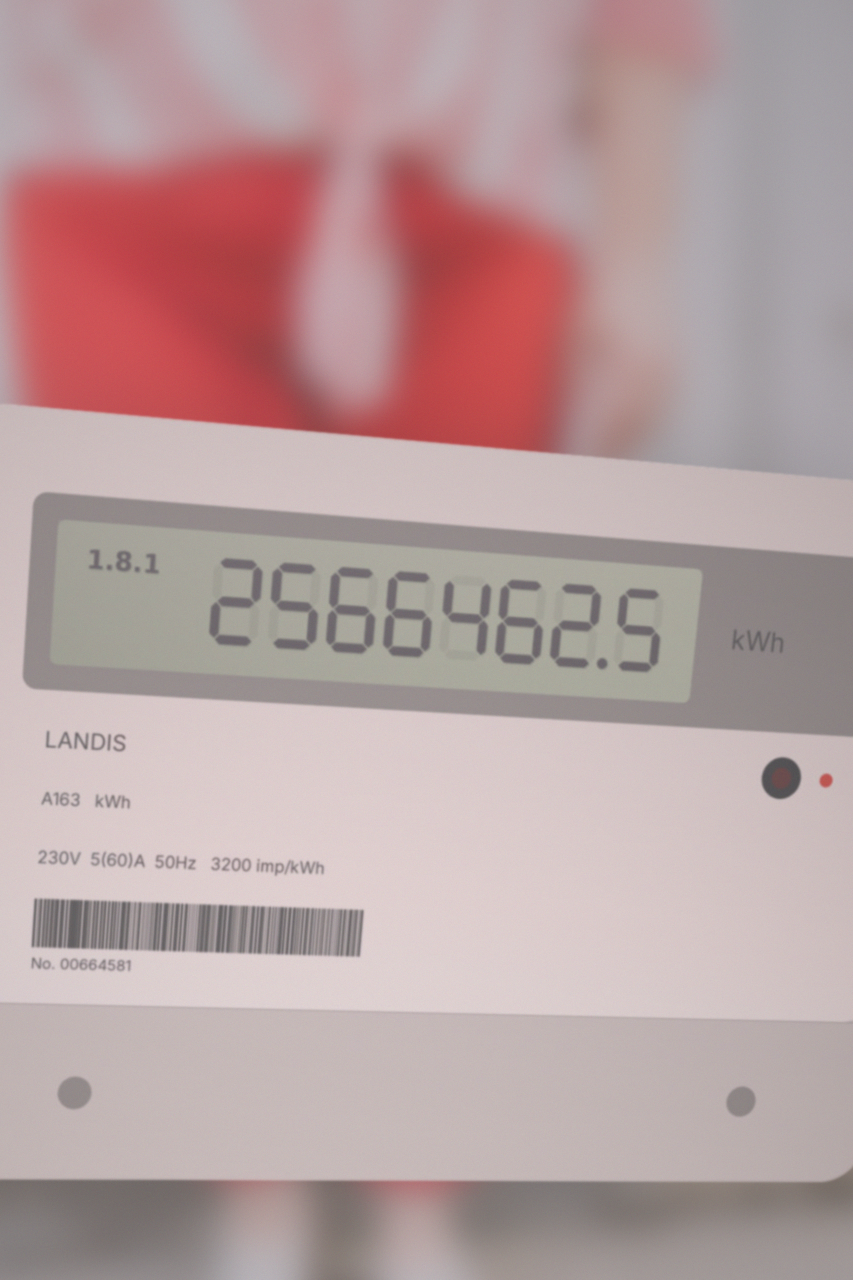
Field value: 2566462.5 kWh
